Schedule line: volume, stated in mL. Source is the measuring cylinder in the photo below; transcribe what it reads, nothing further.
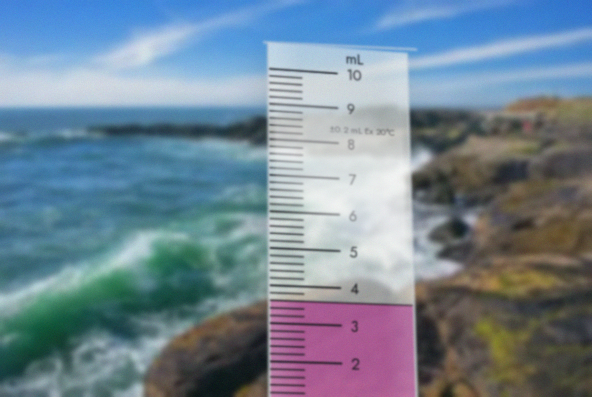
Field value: 3.6 mL
